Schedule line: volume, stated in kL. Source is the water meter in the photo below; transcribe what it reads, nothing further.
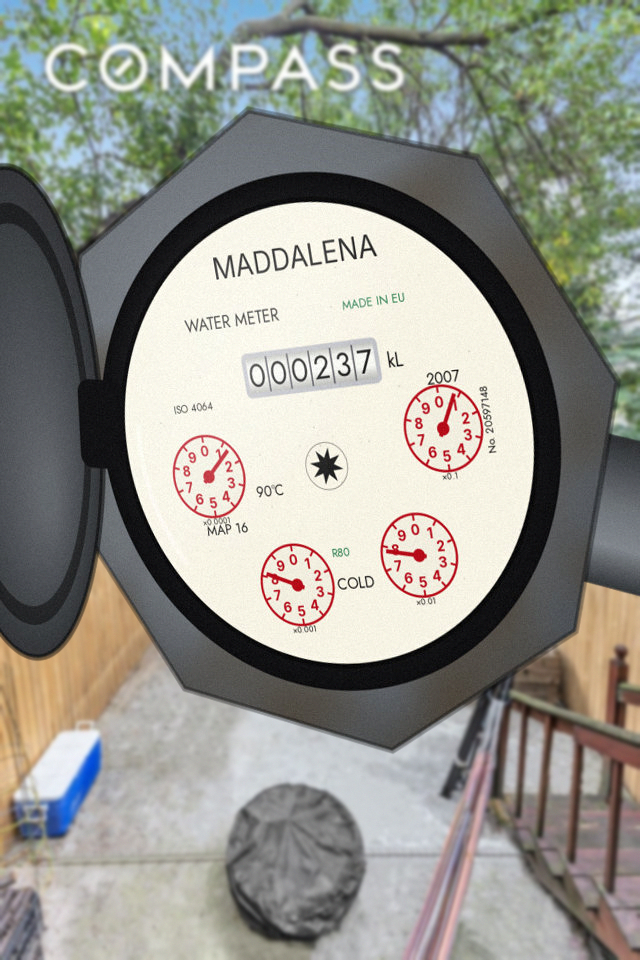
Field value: 237.0781 kL
